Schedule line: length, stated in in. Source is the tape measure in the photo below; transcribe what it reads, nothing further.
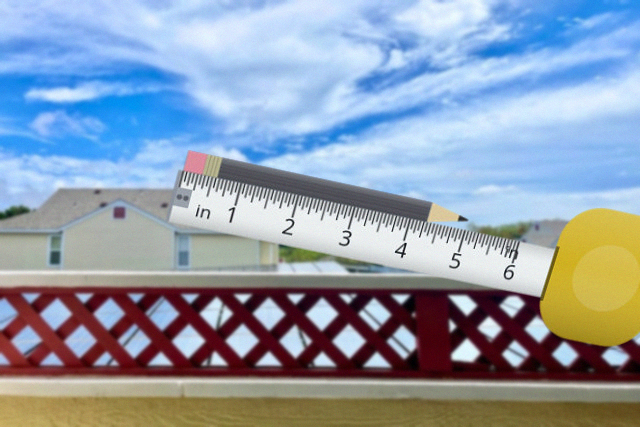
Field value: 5 in
